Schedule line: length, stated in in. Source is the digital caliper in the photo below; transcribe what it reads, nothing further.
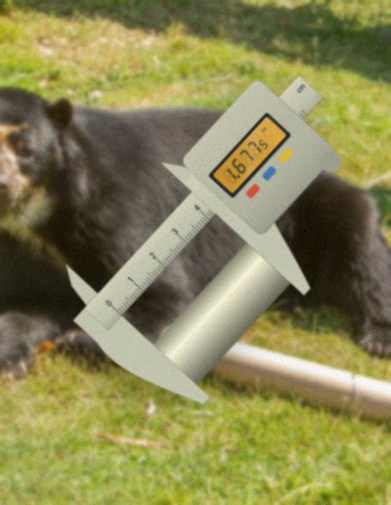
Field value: 1.6775 in
